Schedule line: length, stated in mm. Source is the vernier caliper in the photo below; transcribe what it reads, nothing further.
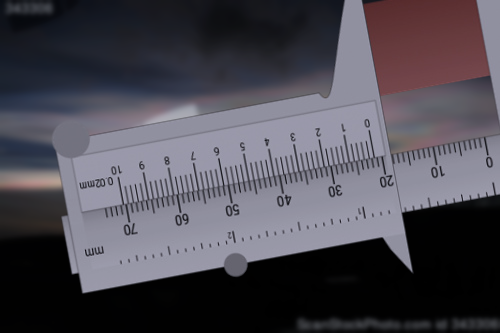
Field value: 21.5 mm
